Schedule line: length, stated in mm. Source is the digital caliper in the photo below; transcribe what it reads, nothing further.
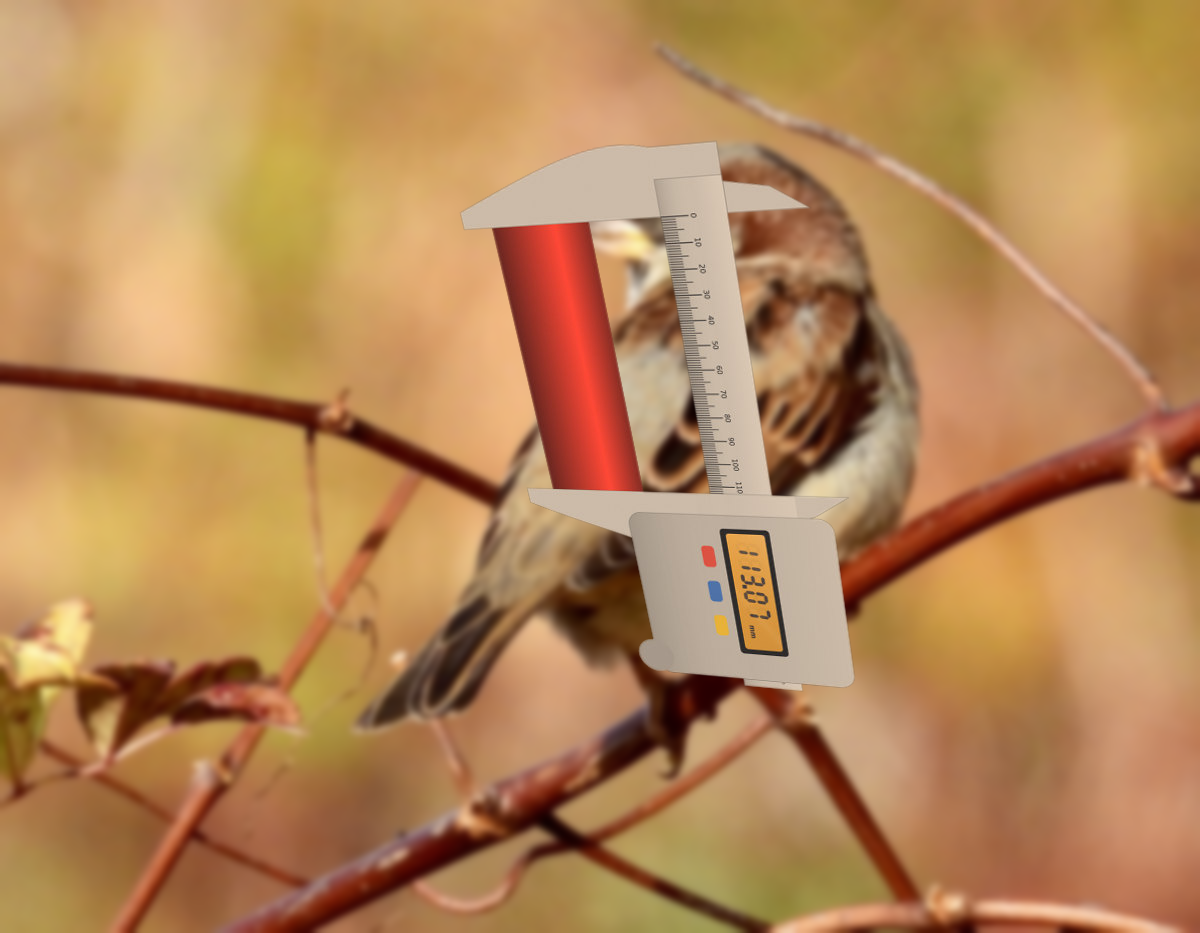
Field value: 113.07 mm
